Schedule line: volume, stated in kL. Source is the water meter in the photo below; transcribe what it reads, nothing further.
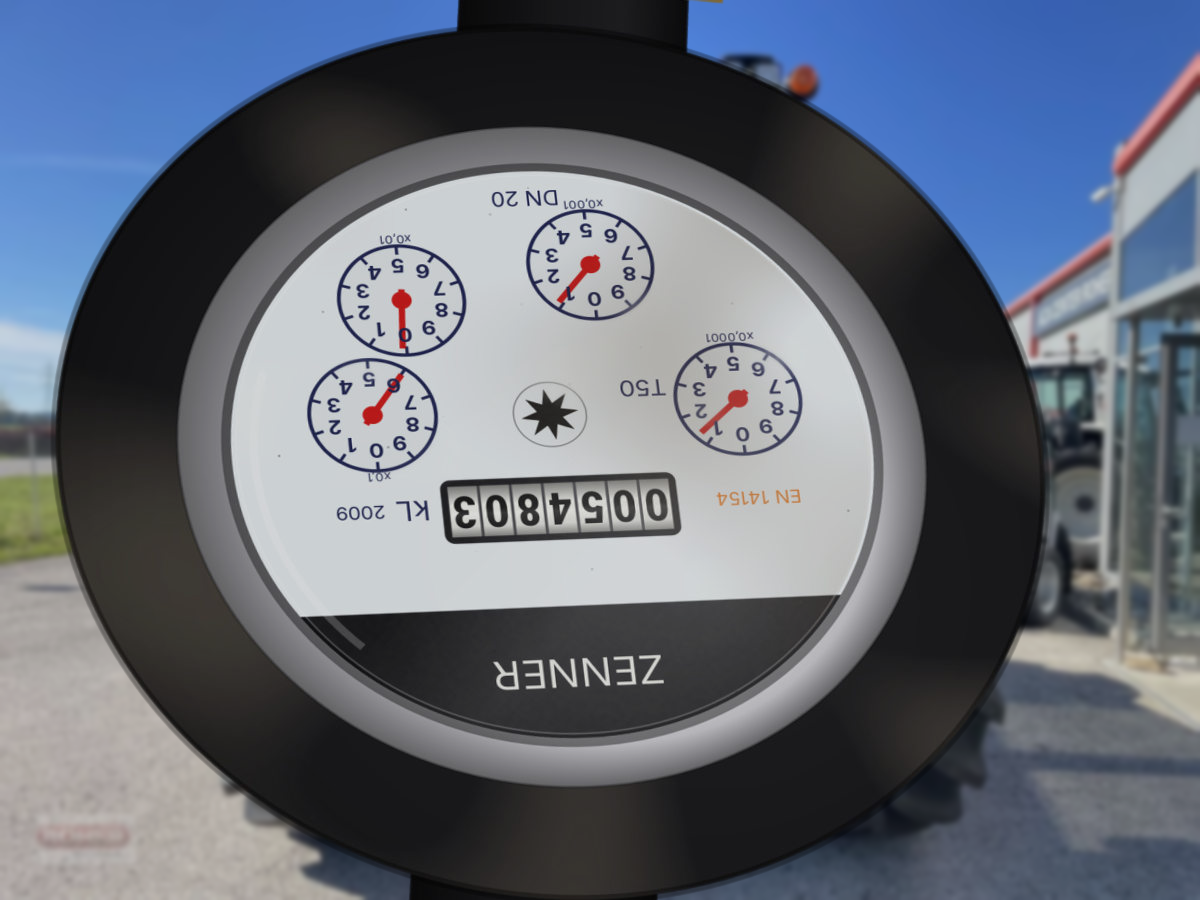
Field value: 54803.6011 kL
